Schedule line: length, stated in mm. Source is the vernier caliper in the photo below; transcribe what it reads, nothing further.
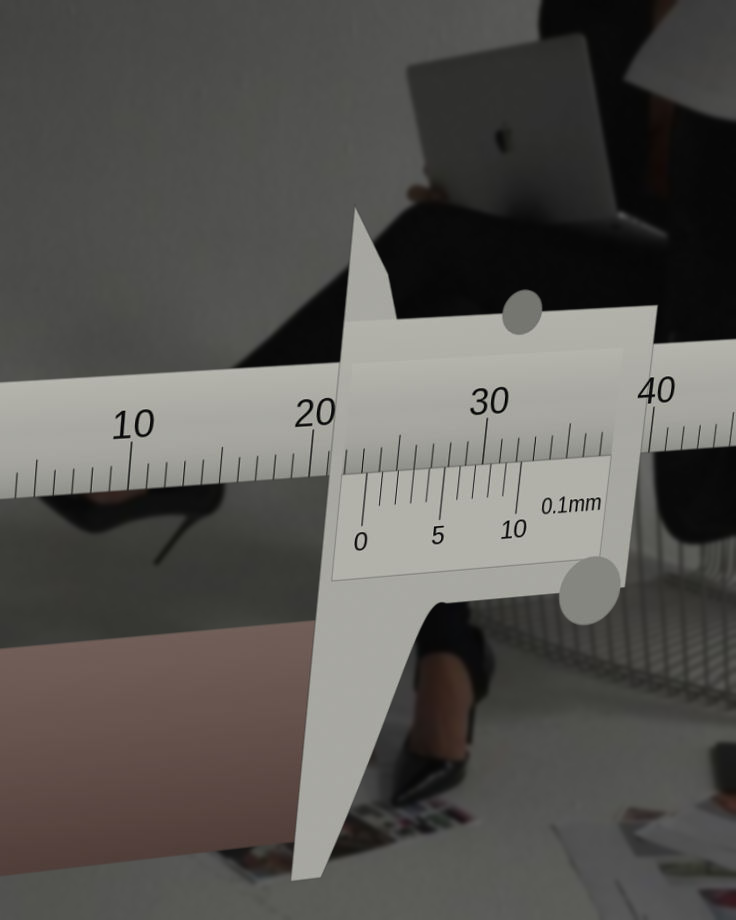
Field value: 23.3 mm
